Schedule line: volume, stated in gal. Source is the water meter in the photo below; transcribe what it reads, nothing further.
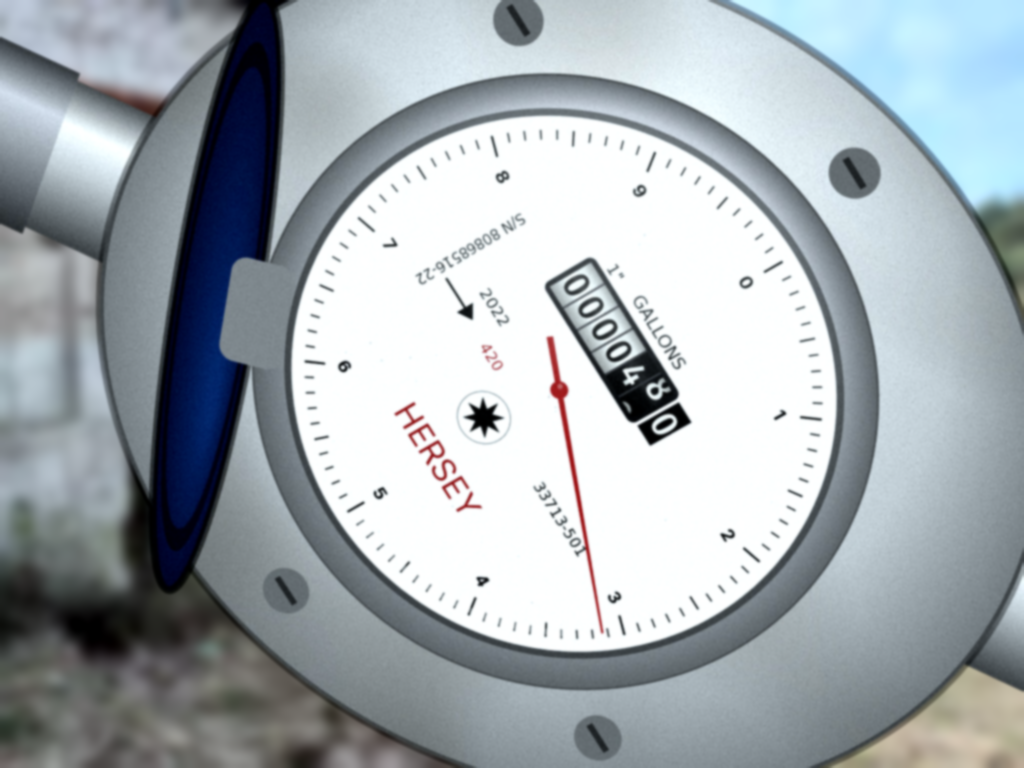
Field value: 483.1 gal
